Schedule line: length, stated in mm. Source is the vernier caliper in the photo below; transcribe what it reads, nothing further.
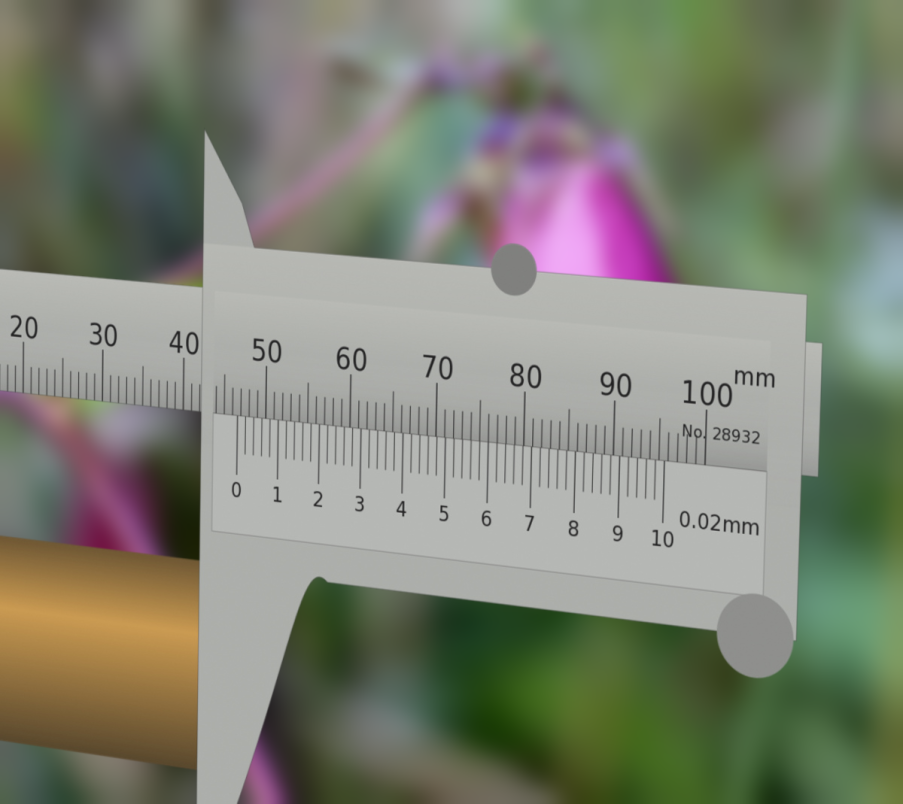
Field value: 46.6 mm
